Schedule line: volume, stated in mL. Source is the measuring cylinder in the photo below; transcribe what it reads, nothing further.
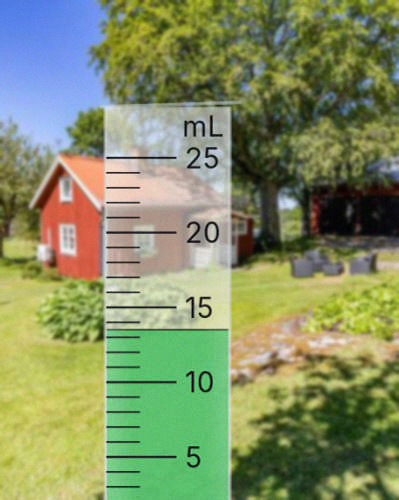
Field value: 13.5 mL
